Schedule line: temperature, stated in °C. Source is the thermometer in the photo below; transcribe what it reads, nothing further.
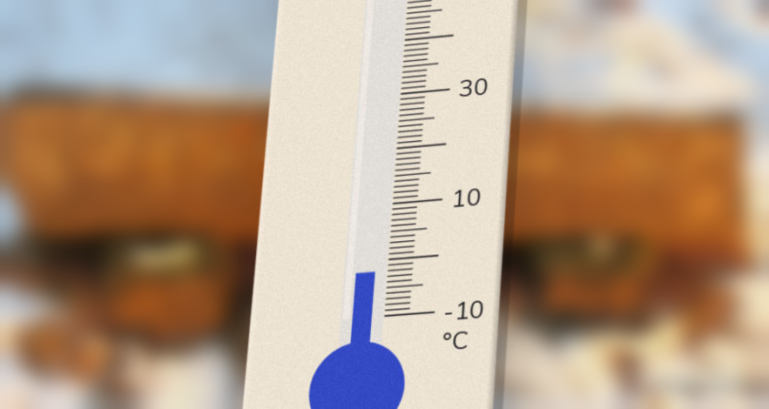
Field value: -2 °C
